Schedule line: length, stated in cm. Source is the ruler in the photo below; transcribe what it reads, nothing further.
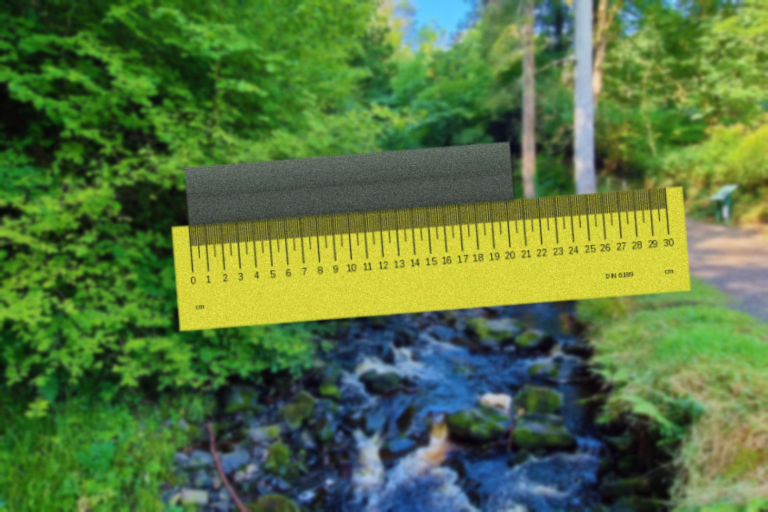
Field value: 20.5 cm
